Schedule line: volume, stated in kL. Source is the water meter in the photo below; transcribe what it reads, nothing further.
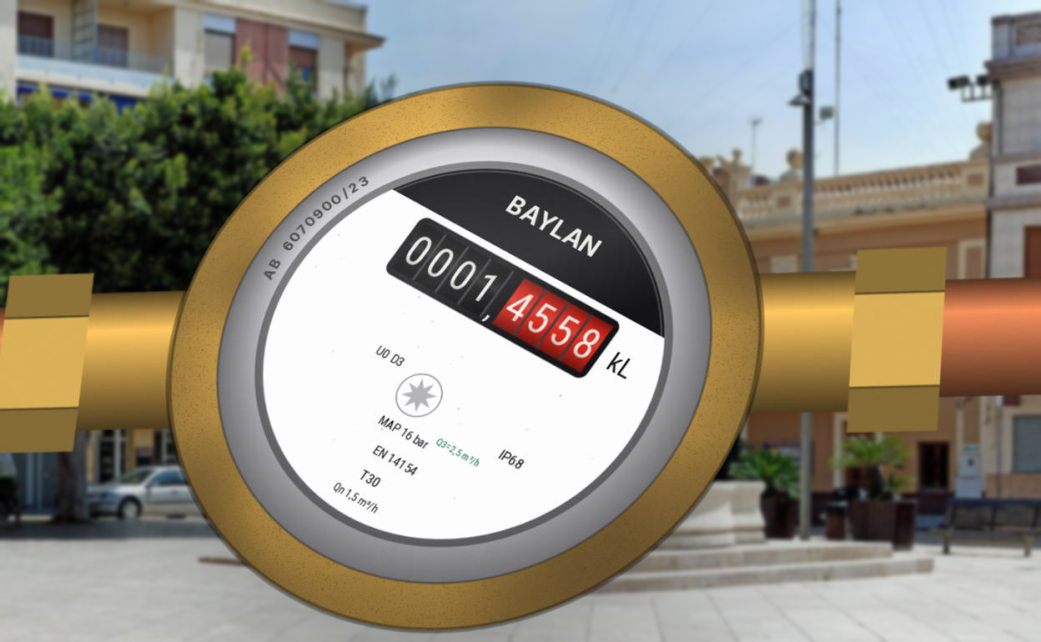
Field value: 1.4558 kL
